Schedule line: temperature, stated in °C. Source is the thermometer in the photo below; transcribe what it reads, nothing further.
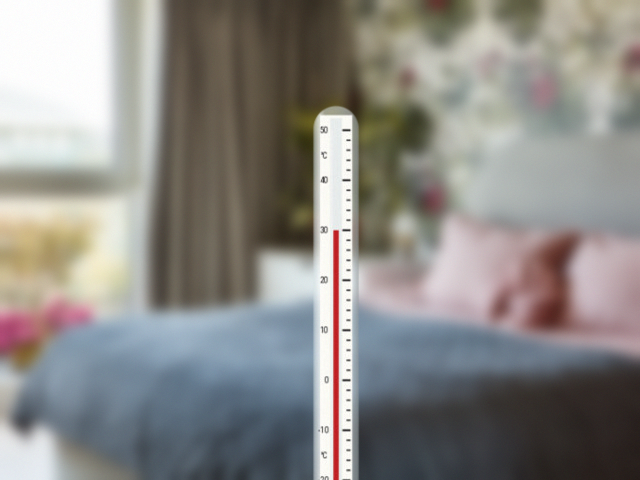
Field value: 30 °C
